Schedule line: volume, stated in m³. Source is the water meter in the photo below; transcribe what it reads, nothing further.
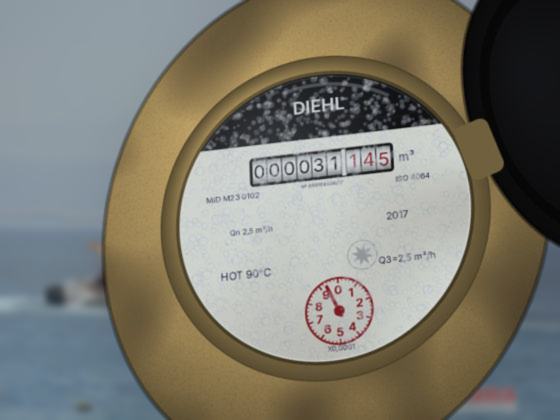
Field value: 31.1449 m³
